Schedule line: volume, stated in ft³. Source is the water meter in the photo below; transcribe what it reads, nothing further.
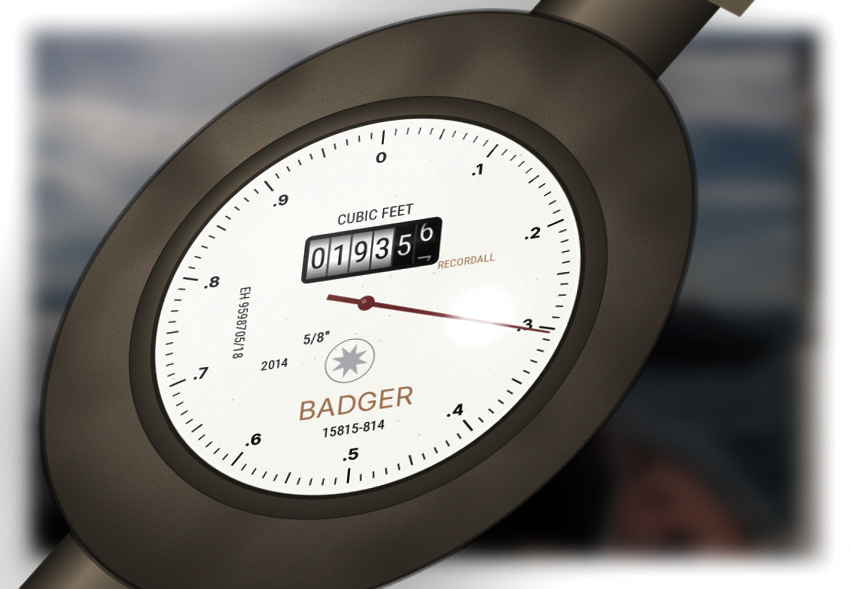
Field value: 19356.30 ft³
